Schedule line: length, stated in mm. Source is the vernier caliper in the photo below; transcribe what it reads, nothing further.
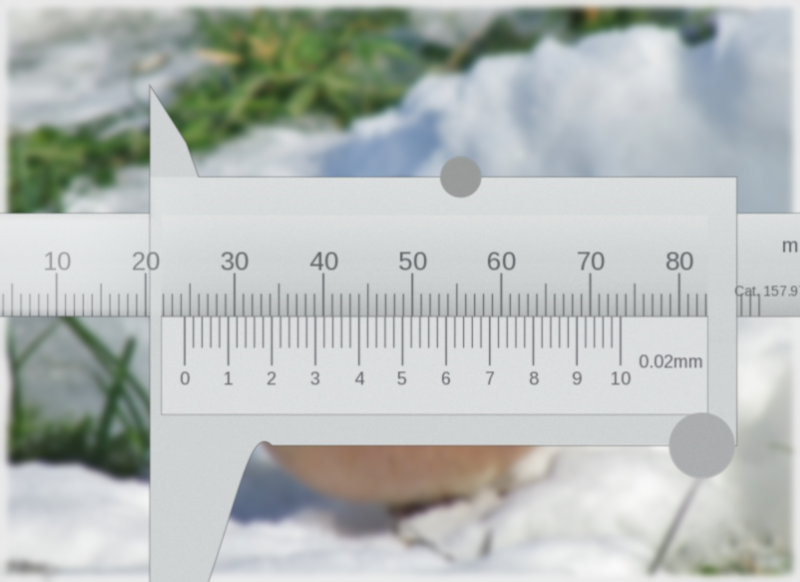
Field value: 24.4 mm
